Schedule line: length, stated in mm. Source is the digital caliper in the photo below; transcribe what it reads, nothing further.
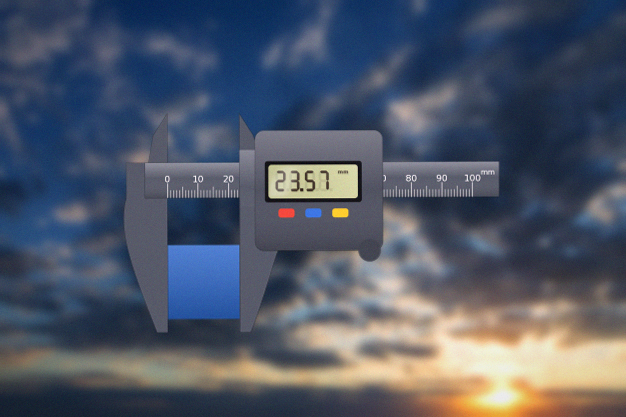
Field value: 23.57 mm
